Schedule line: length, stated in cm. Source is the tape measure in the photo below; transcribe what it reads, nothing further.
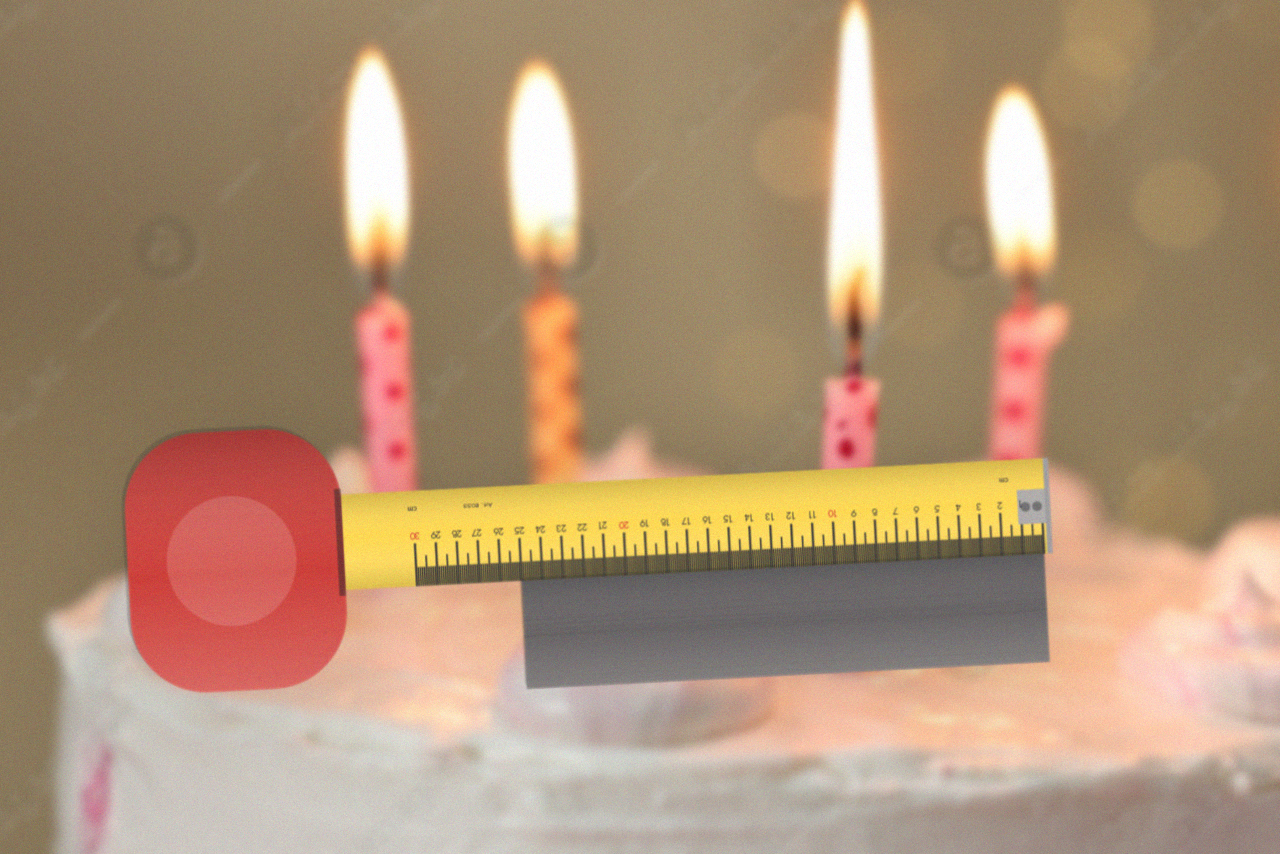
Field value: 25 cm
